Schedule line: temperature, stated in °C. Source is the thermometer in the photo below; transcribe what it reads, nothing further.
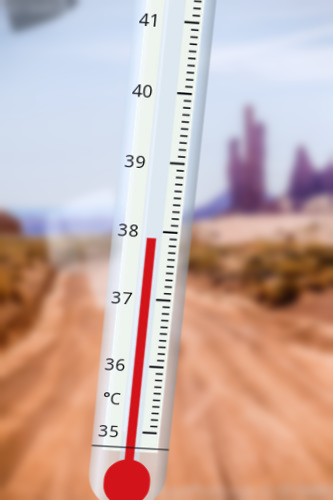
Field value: 37.9 °C
